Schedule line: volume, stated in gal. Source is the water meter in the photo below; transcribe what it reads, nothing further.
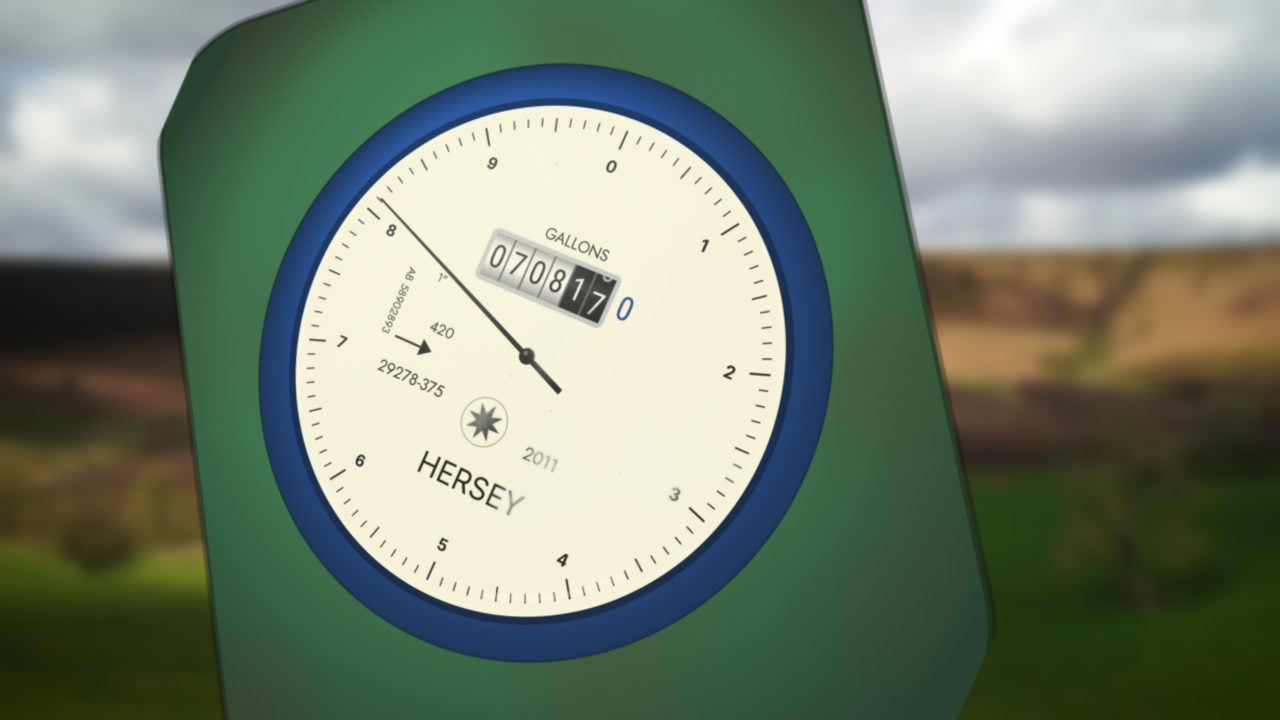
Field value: 708168.1 gal
